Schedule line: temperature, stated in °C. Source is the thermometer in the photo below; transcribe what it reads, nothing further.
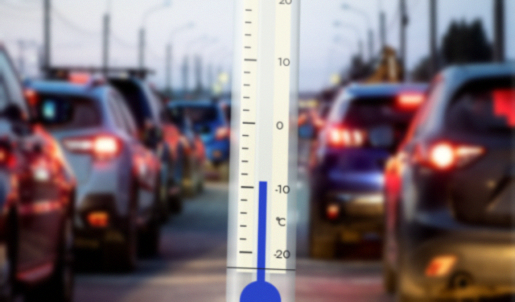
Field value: -9 °C
